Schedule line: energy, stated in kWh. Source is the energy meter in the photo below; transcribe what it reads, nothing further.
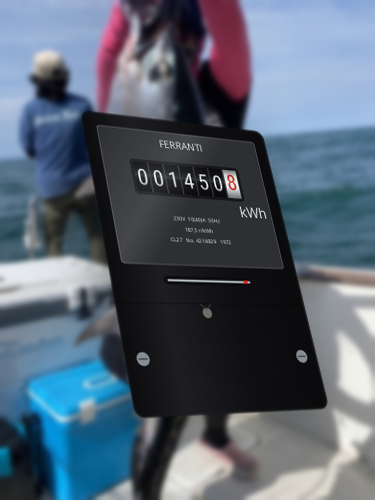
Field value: 1450.8 kWh
